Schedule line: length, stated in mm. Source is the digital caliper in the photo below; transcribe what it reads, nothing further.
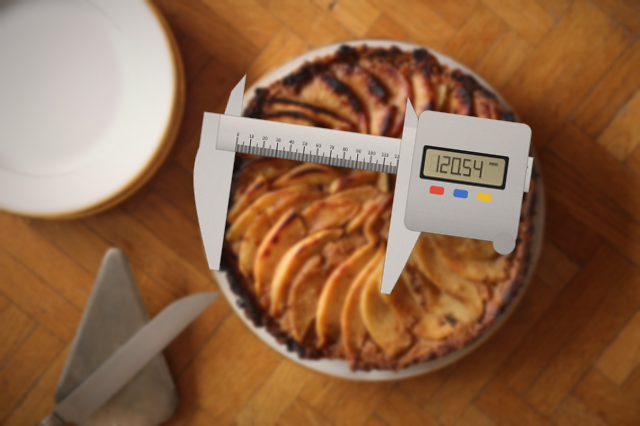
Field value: 120.54 mm
